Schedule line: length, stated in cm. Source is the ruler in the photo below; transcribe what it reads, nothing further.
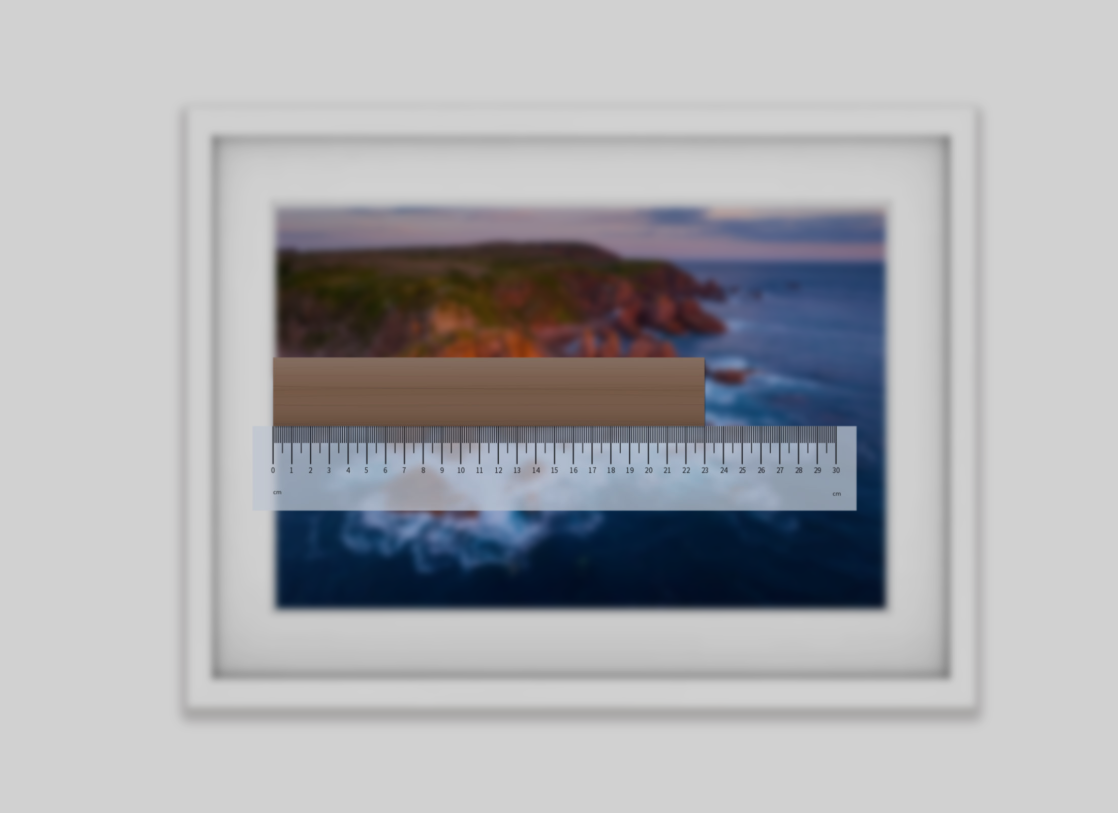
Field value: 23 cm
